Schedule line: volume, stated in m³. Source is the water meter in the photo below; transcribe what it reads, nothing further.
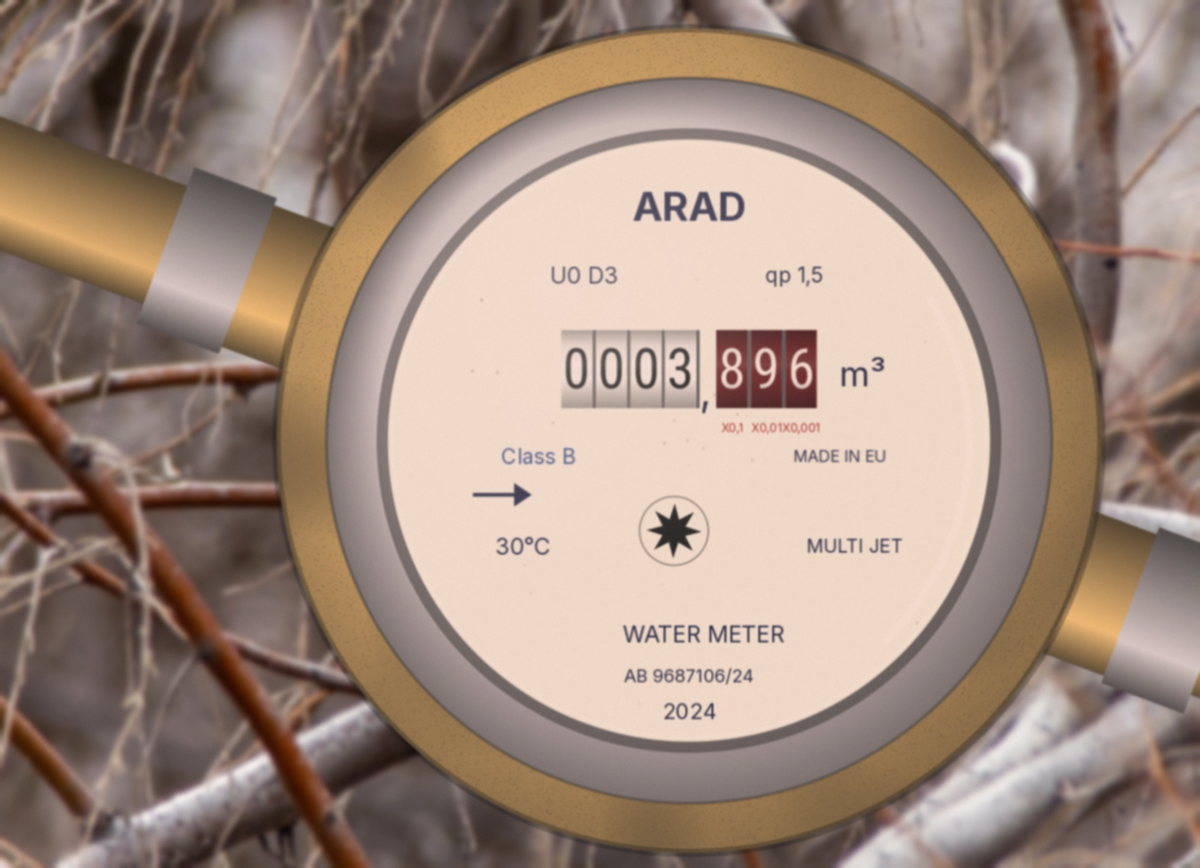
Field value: 3.896 m³
